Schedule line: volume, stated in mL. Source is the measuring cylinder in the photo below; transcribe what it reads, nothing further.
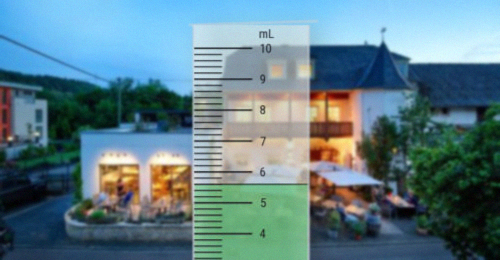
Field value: 5.6 mL
